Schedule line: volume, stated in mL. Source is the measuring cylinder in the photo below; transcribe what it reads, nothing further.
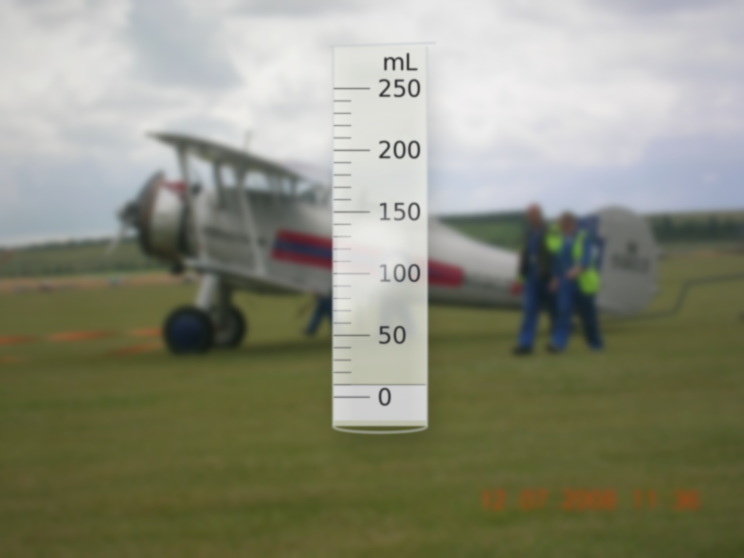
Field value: 10 mL
